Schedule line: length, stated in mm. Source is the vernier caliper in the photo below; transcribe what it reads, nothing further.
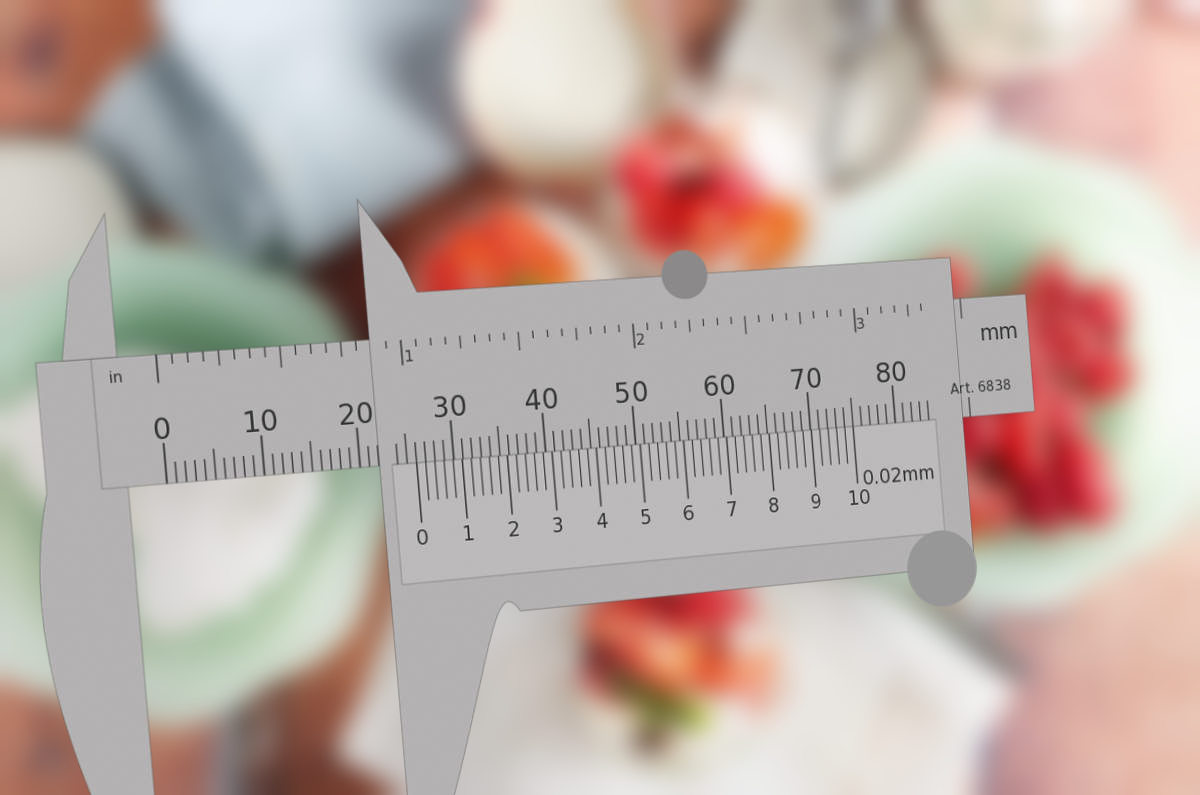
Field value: 26.0 mm
